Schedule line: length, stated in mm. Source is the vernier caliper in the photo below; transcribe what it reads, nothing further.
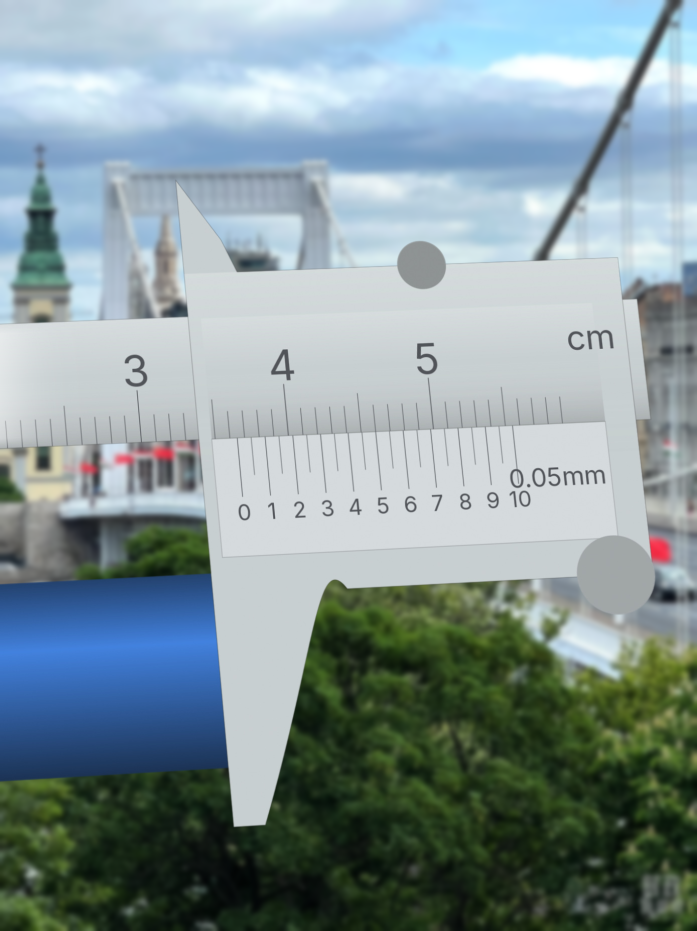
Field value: 36.5 mm
